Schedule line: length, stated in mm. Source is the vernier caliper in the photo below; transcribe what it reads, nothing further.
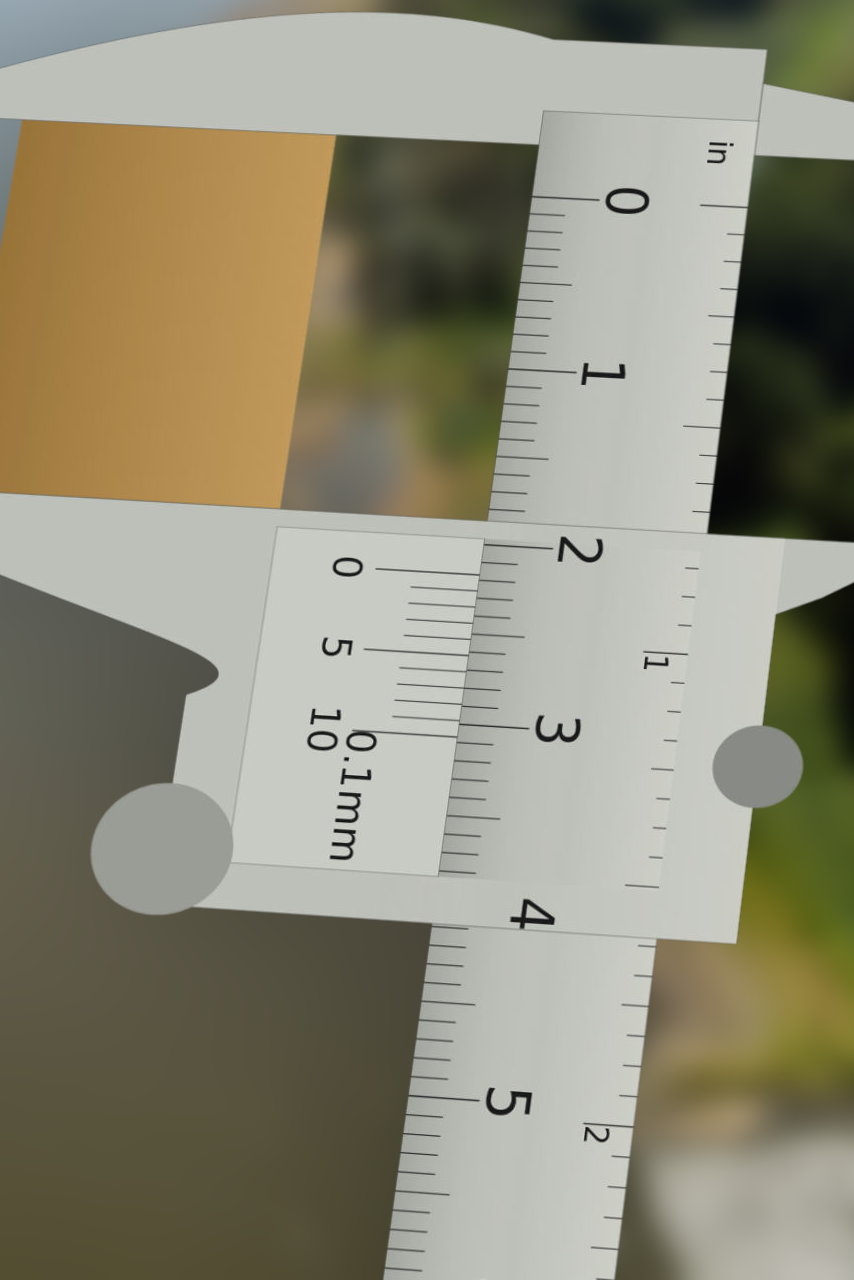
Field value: 21.7 mm
